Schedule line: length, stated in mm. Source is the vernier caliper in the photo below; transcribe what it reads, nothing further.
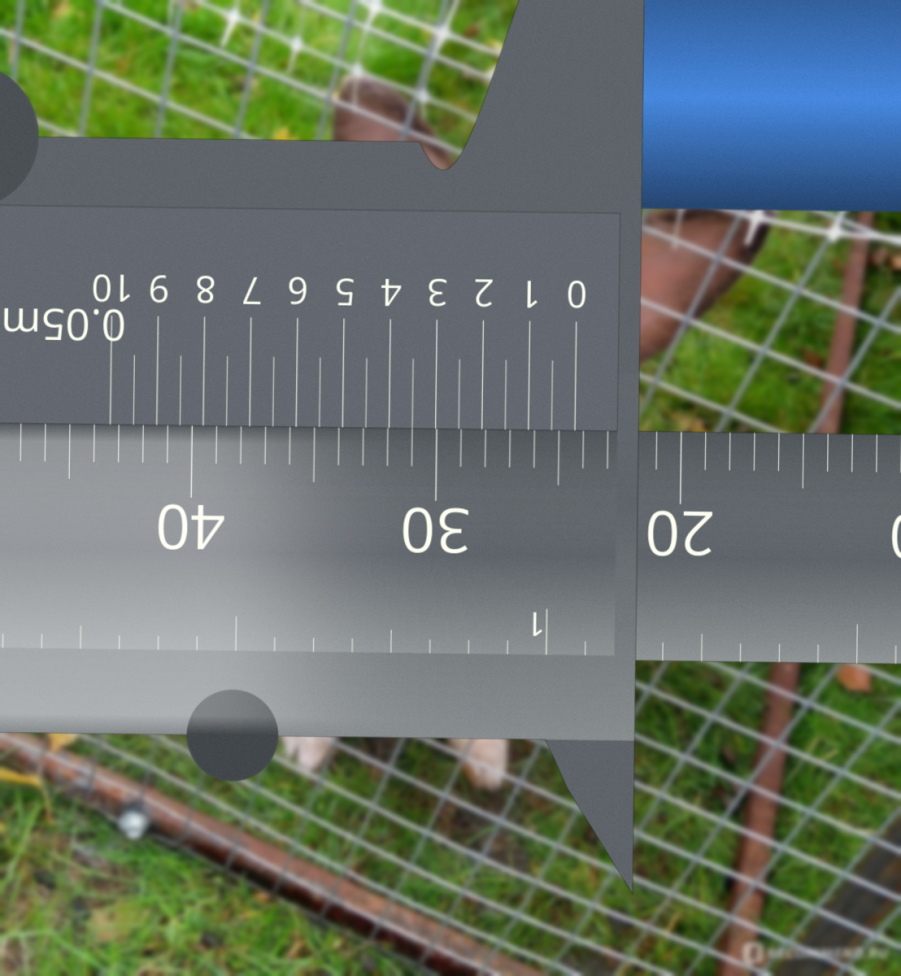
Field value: 24.35 mm
